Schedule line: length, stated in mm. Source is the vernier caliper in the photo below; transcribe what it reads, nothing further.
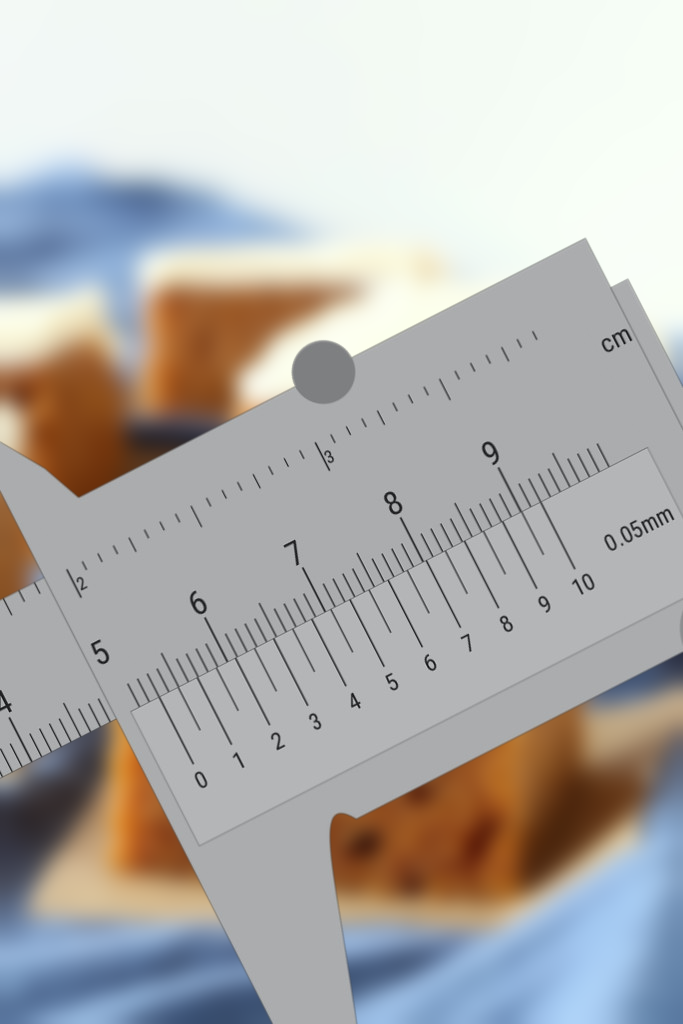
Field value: 53.0 mm
